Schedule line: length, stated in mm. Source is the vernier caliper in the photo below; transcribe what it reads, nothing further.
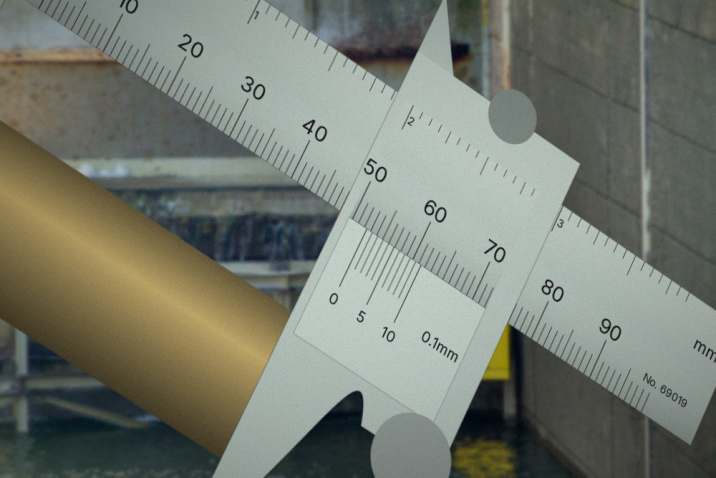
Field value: 52.4 mm
